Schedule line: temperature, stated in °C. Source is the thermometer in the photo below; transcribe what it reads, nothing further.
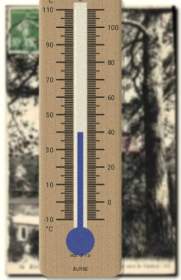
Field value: 40 °C
